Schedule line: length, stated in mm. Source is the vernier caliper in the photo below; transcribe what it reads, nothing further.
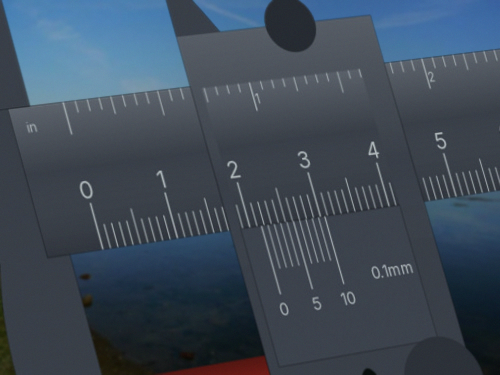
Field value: 21.6 mm
